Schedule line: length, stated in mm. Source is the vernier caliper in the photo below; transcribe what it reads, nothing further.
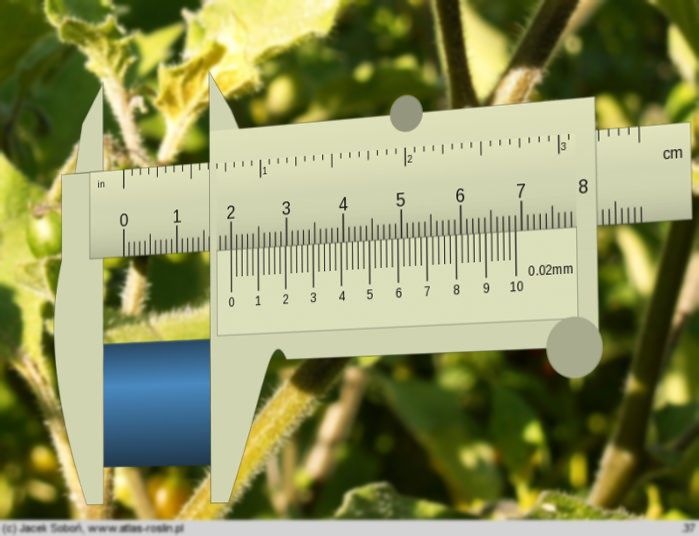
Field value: 20.0 mm
